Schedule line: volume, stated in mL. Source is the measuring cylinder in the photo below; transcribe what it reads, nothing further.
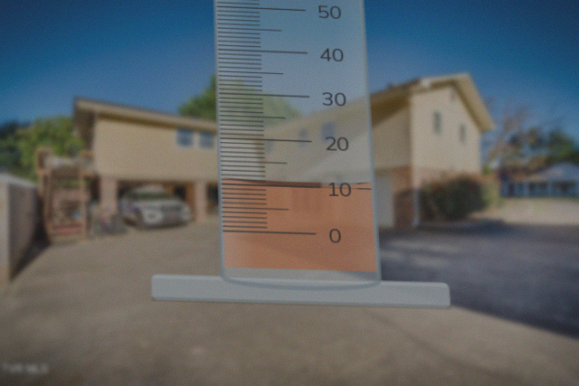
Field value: 10 mL
